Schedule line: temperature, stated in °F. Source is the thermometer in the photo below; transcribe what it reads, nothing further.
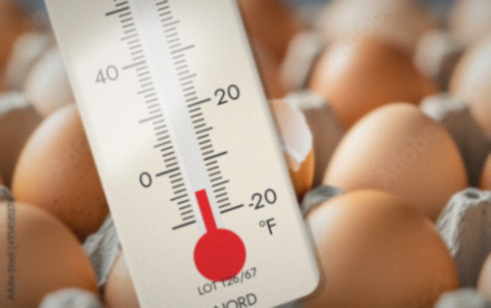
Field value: -10 °F
